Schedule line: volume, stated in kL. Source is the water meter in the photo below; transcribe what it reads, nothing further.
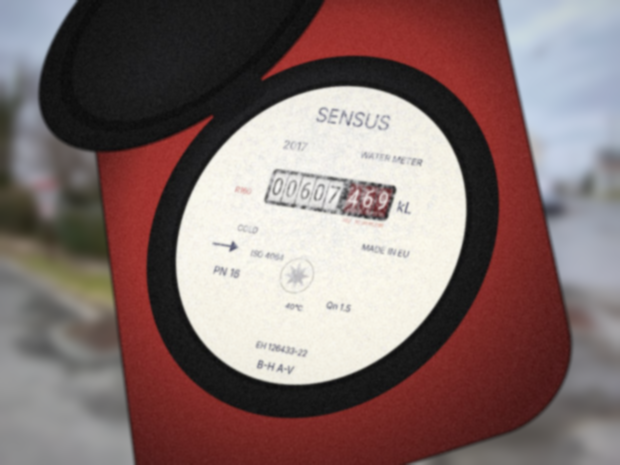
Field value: 607.469 kL
